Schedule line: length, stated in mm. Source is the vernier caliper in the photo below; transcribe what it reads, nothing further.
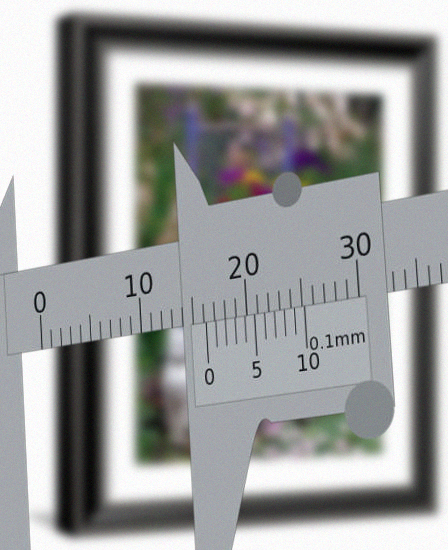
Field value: 16.2 mm
